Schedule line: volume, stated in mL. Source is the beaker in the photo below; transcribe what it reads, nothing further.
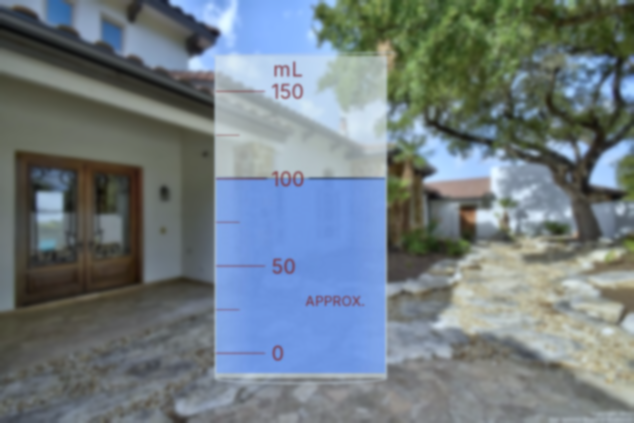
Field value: 100 mL
